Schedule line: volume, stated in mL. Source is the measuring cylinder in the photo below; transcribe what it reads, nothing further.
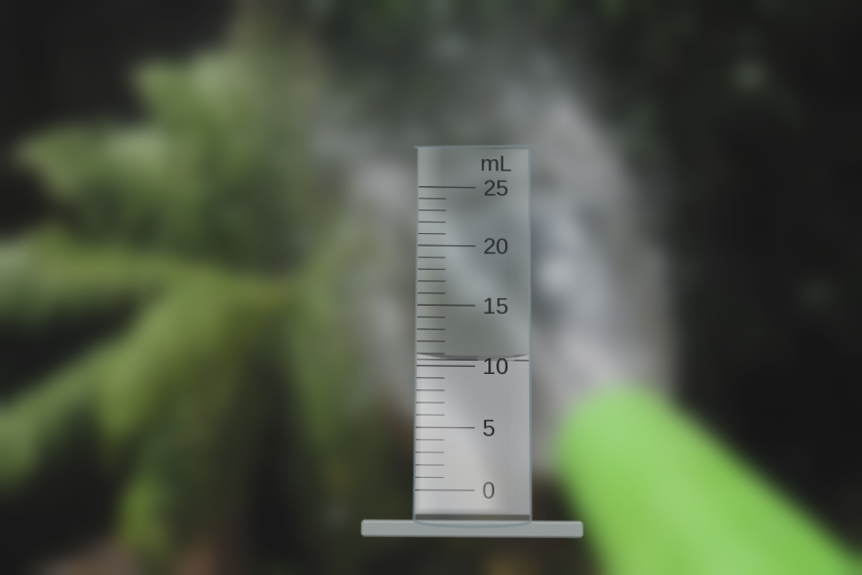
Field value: 10.5 mL
